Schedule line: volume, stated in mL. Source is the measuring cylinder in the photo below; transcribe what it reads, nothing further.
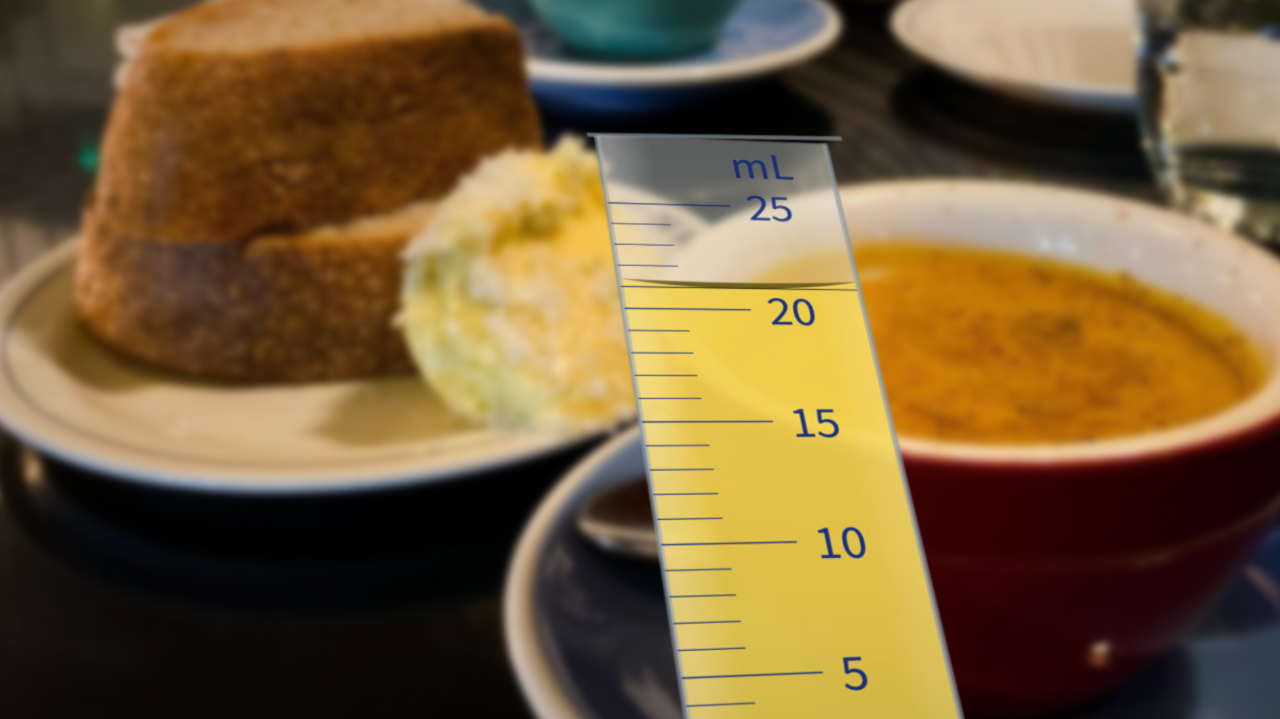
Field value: 21 mL
